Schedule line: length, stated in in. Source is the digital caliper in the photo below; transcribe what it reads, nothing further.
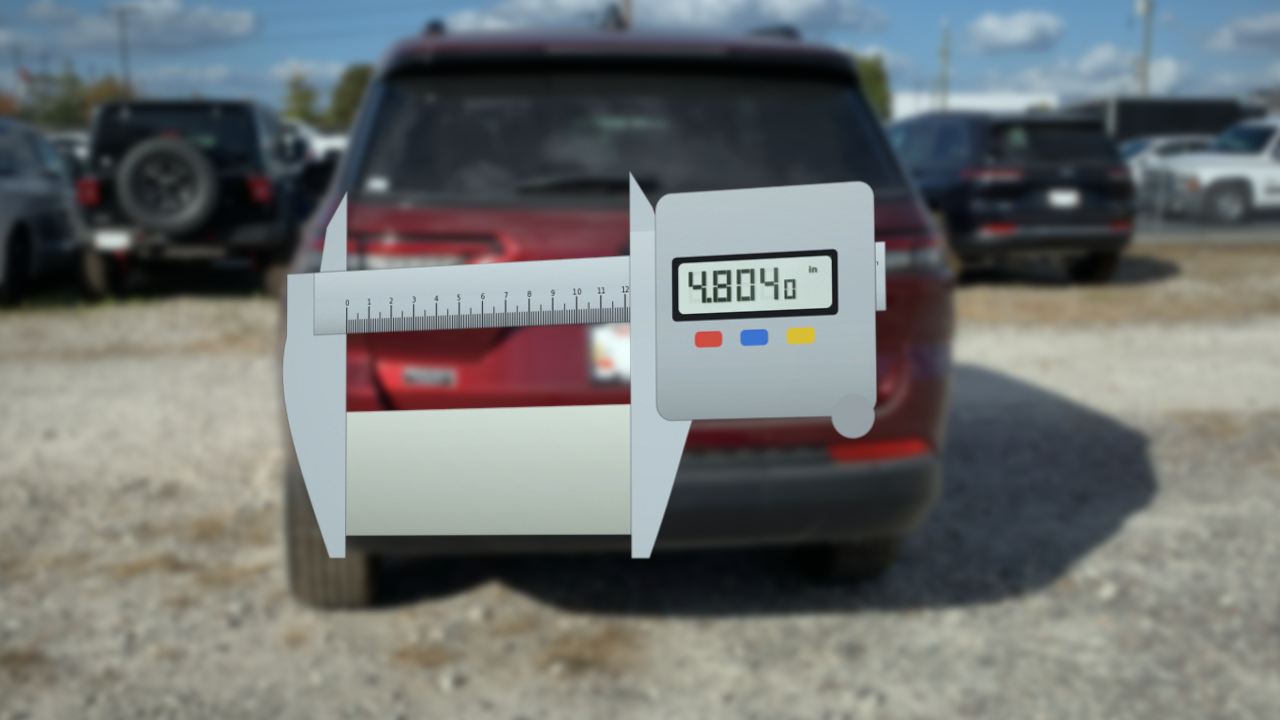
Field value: 4.8040 in
